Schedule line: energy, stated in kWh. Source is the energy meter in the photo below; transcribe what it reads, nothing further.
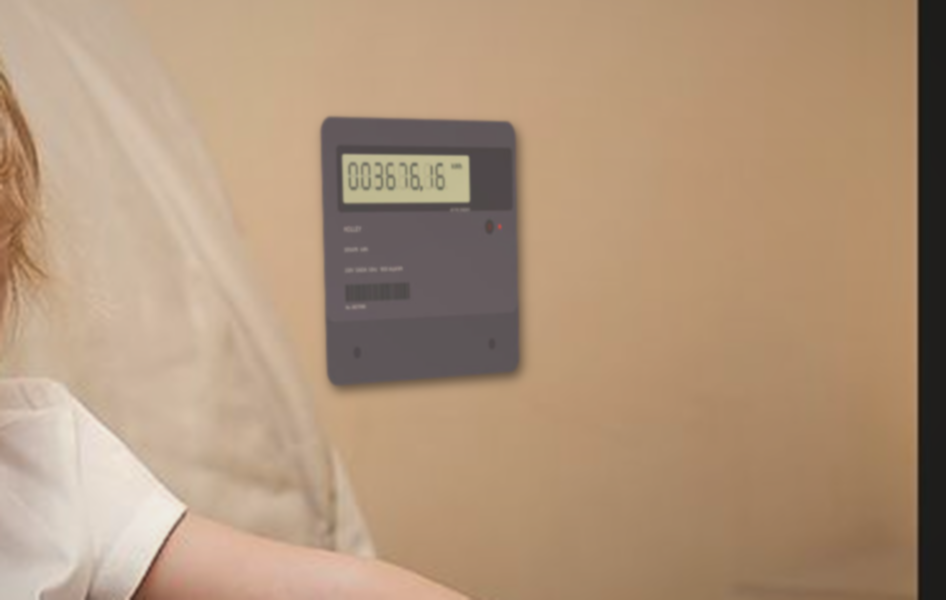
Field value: 3676.16 kWh
